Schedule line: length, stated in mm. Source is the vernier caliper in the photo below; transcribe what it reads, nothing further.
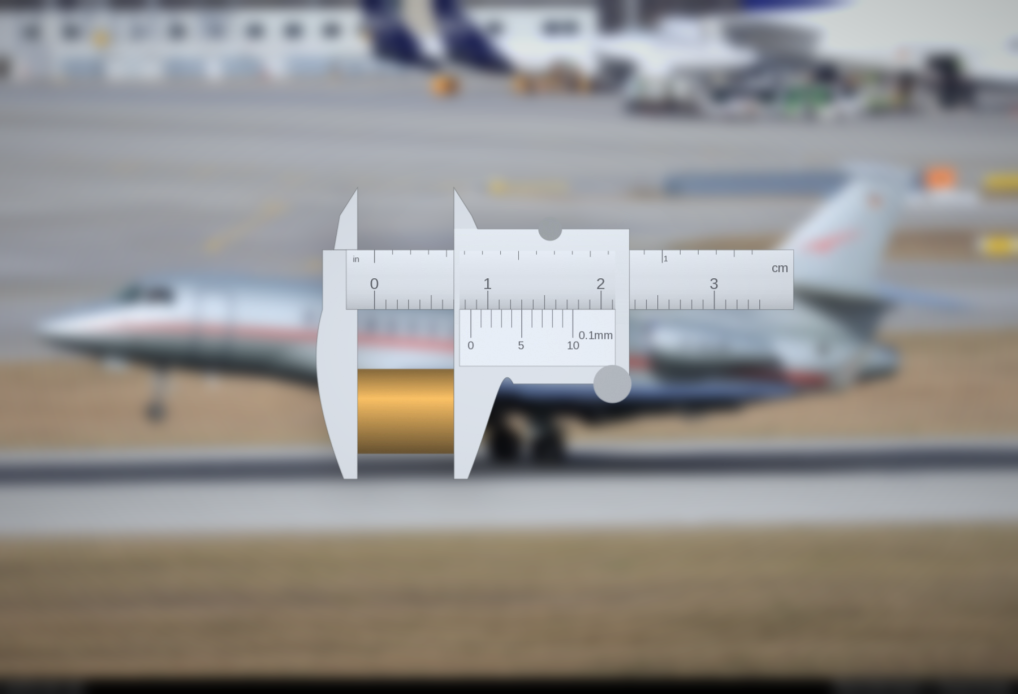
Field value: 8.5 mm
